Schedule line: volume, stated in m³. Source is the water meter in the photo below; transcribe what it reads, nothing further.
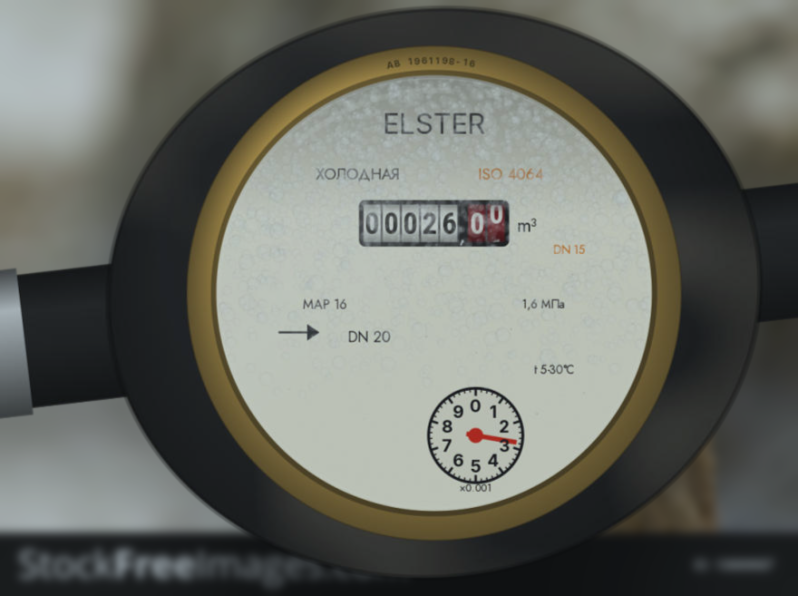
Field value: 26.002 m³
